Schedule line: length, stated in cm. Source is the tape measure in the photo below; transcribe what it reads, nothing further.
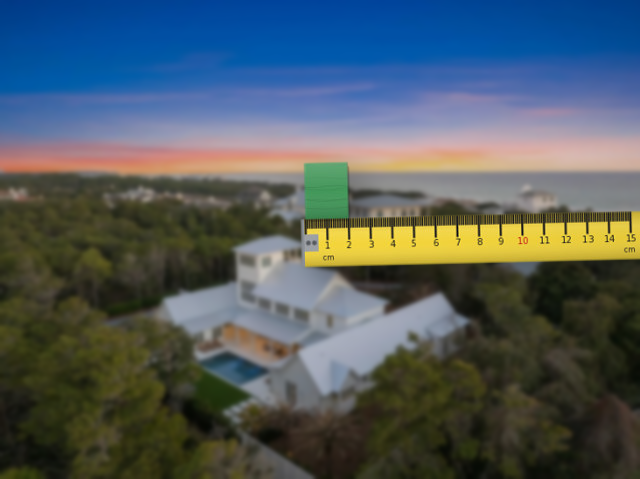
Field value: 2 cm
